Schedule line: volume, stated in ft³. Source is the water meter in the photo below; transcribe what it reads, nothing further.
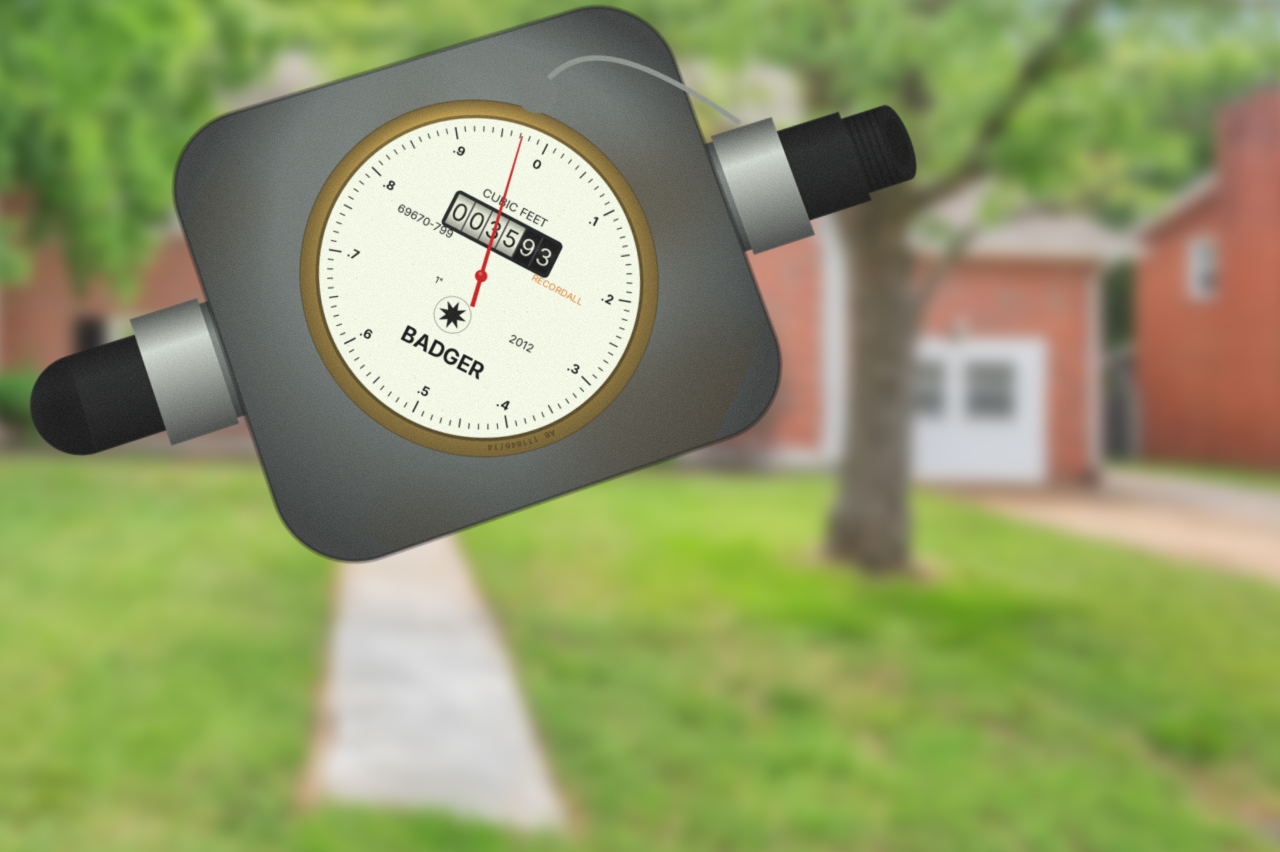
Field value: 3592.97 ft³
